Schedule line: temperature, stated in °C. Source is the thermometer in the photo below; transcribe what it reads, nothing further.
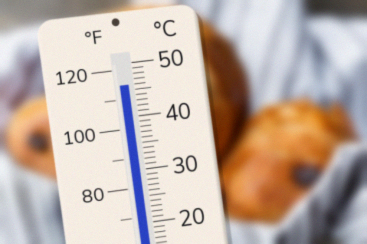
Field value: 46 °C
